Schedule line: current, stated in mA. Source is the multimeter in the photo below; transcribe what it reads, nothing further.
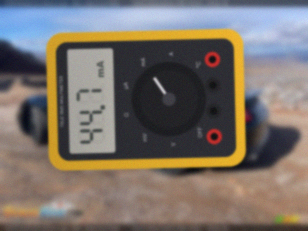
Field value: 44.7 mA
